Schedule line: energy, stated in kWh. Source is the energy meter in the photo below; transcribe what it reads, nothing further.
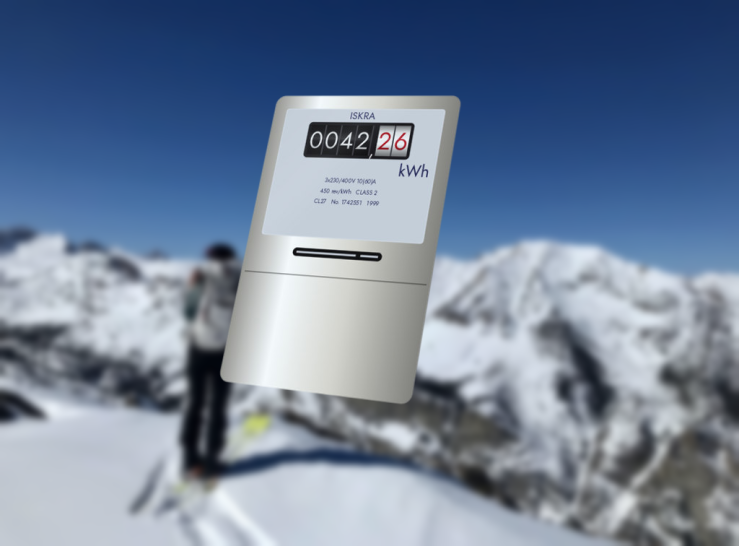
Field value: 42.26 kWh
